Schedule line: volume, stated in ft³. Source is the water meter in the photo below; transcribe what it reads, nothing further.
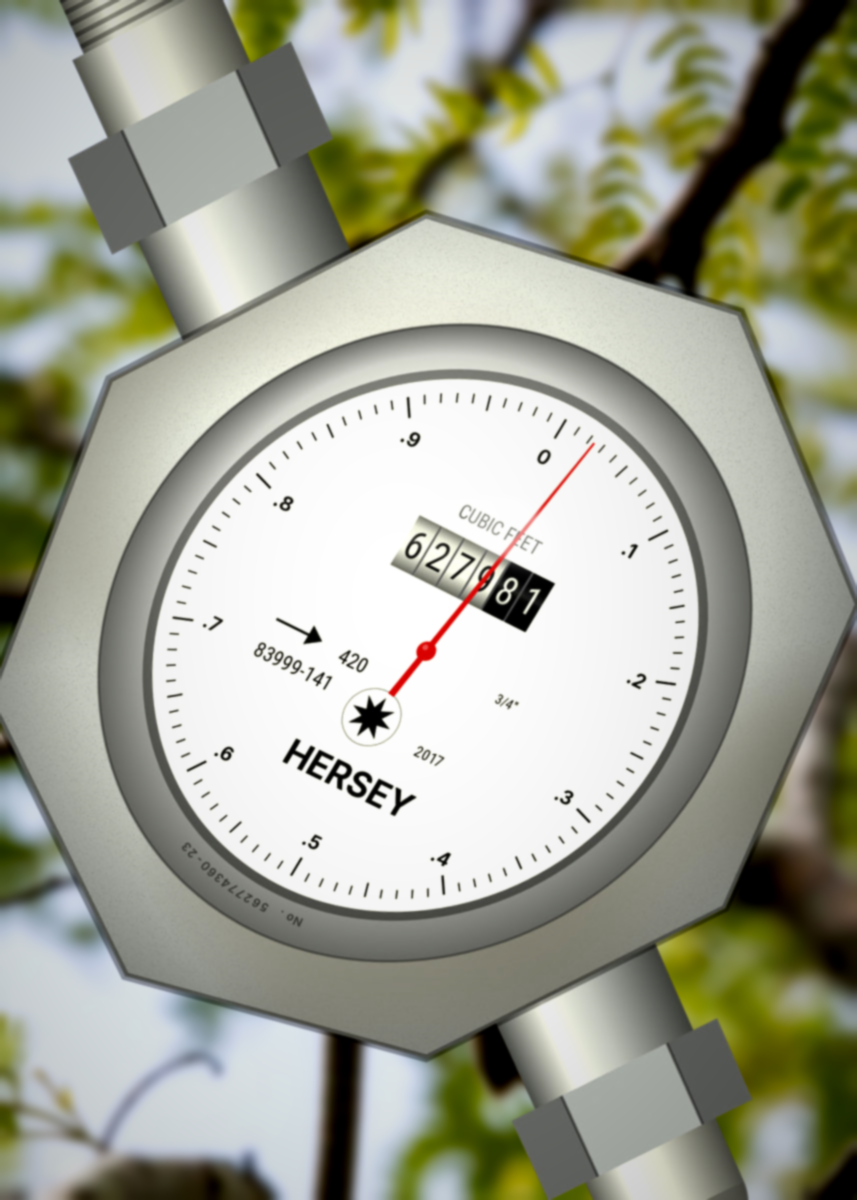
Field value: 627981.02 ft³
